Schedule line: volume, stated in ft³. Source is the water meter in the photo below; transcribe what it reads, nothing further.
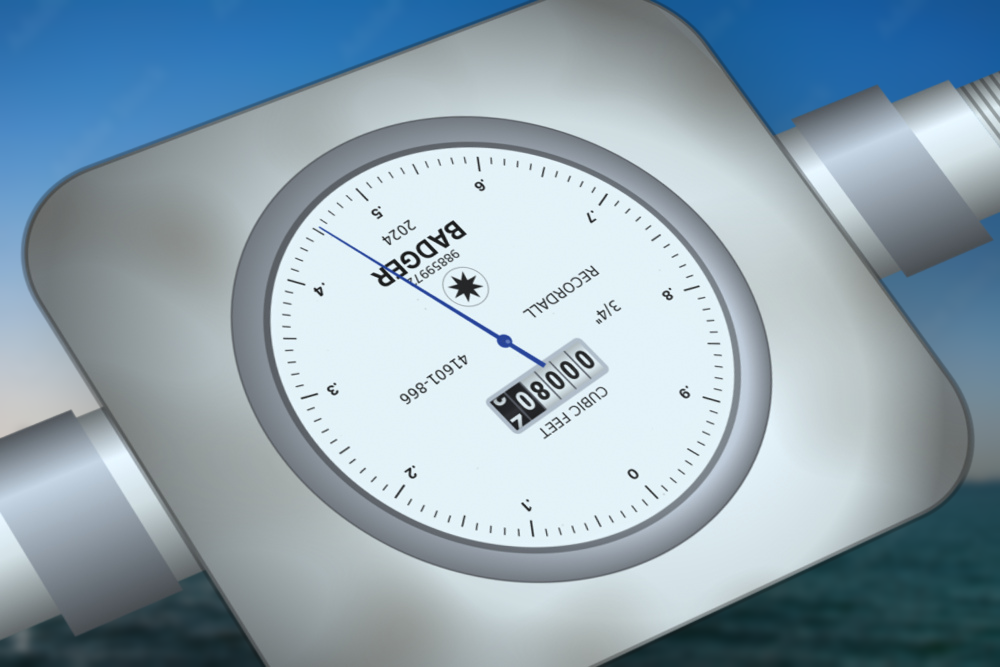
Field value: 802.45 ft³
